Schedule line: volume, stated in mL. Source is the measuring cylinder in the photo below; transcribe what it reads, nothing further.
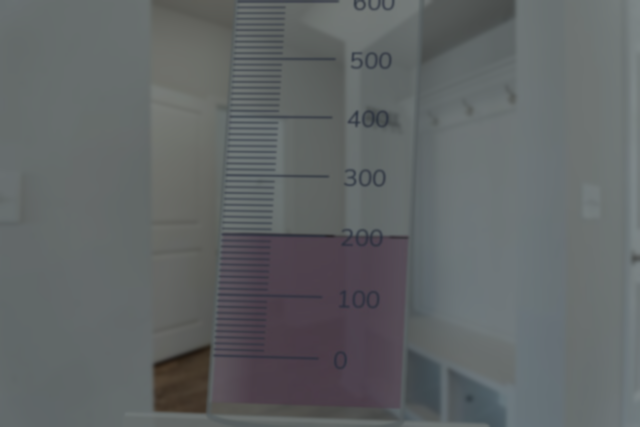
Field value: 200 mL
